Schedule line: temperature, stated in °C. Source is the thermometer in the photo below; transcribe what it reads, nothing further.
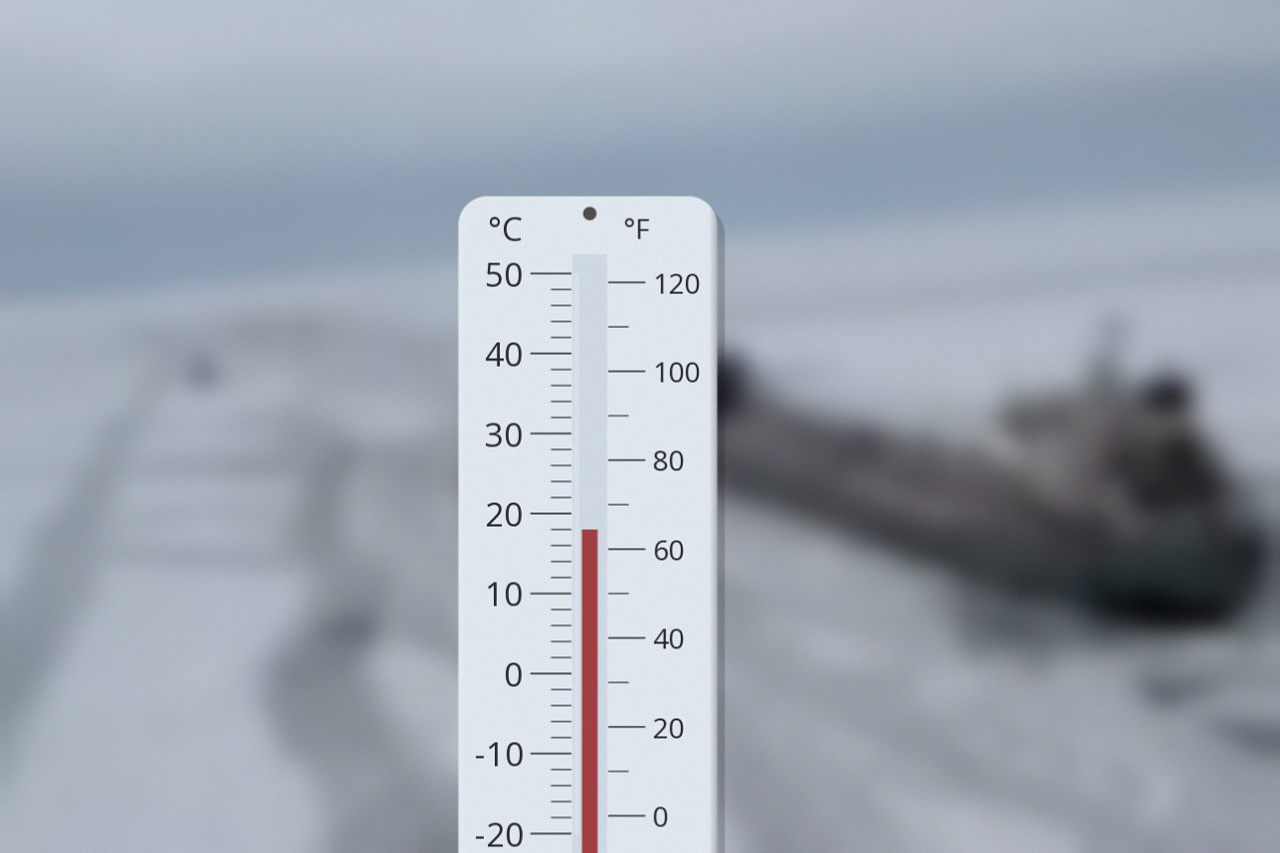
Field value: 18 °C
